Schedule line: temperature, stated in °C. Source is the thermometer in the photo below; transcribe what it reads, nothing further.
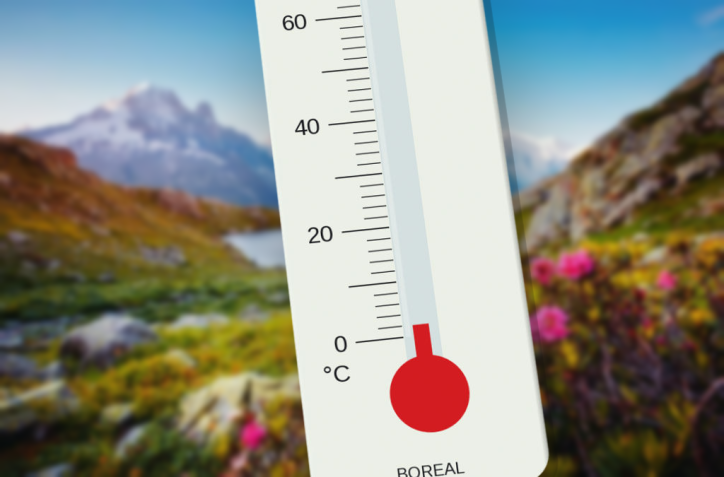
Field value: 2 °C
